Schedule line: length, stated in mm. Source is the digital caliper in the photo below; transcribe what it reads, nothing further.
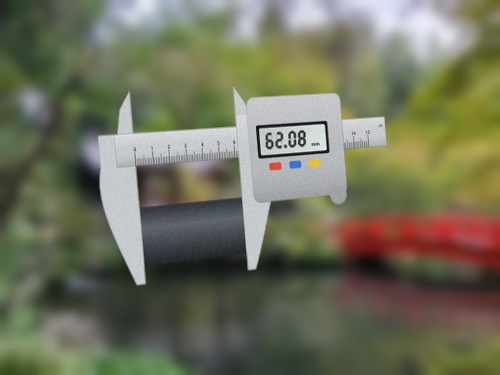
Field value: 62.08 mm
